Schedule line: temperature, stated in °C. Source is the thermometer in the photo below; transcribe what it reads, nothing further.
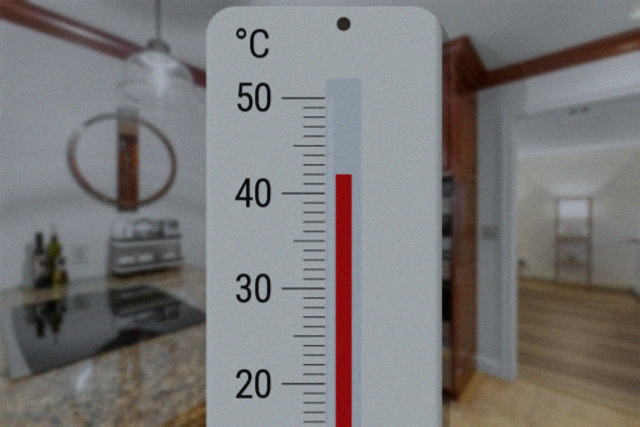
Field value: 42 °C
